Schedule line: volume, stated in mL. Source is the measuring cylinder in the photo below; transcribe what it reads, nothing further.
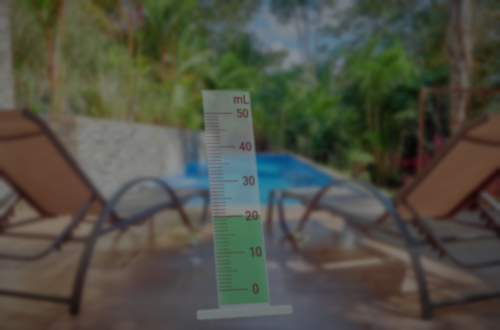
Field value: 20 mL
